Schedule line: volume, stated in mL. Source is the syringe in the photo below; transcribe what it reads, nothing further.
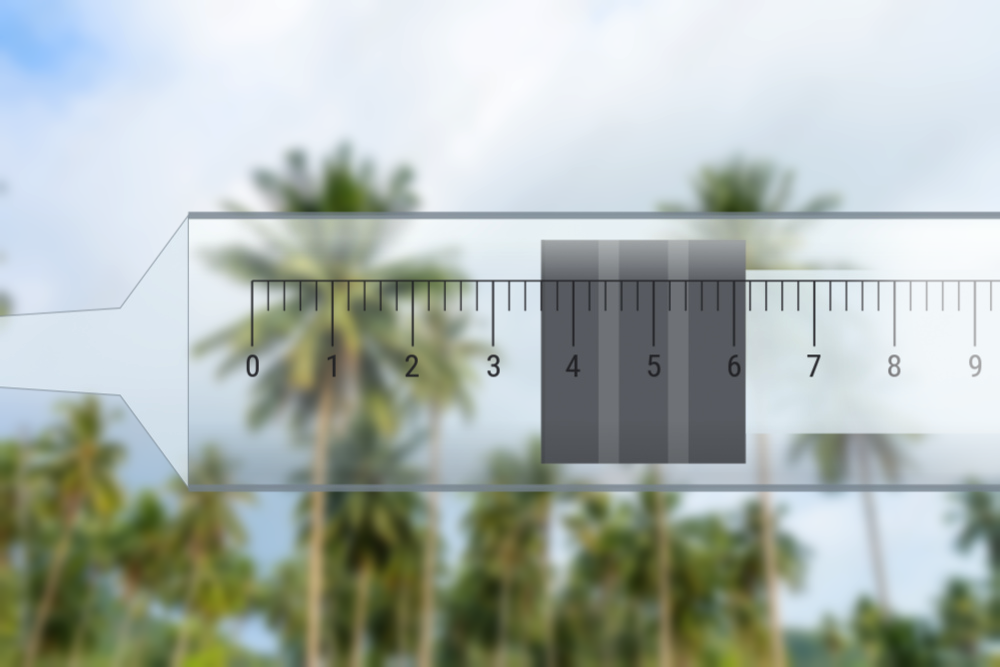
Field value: 3.6 mL
